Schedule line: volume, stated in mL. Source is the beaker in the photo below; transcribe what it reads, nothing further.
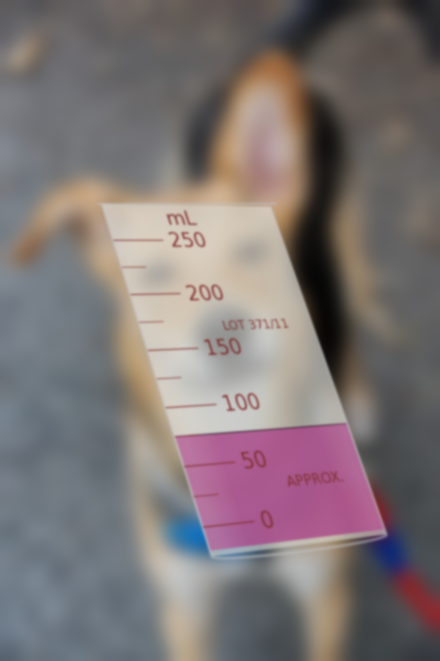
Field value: 75 mL
